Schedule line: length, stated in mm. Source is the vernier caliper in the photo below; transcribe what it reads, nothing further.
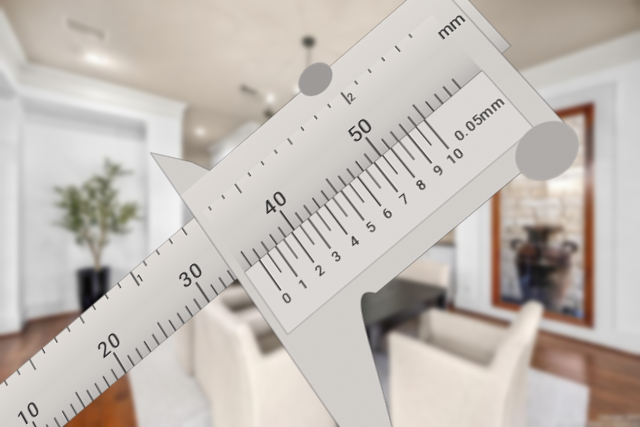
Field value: 35.9 mm
